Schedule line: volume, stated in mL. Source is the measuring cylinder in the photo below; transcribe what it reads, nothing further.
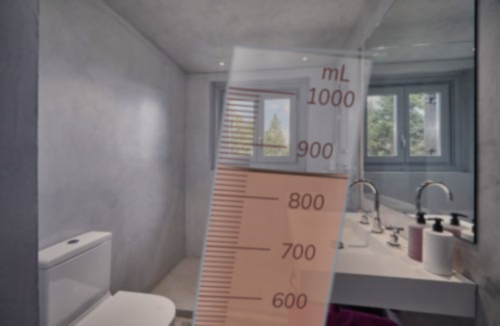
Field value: 850 mL
